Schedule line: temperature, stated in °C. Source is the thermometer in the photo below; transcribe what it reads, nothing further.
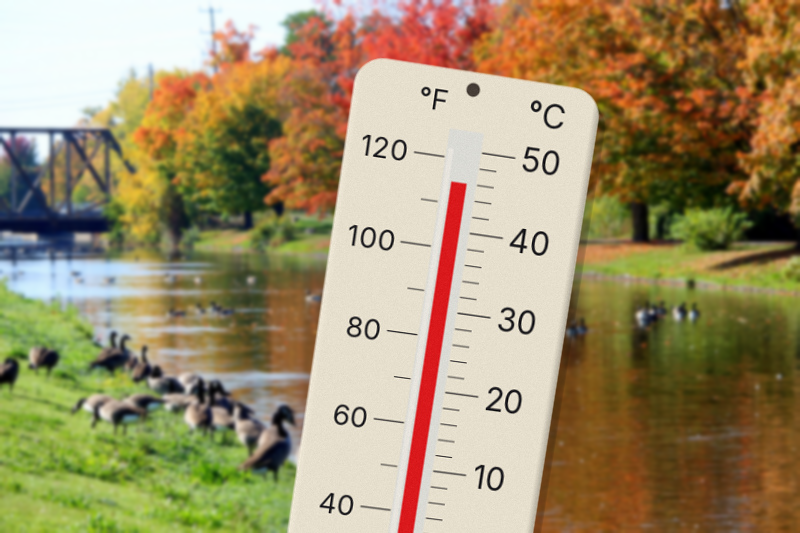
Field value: 46 °C
